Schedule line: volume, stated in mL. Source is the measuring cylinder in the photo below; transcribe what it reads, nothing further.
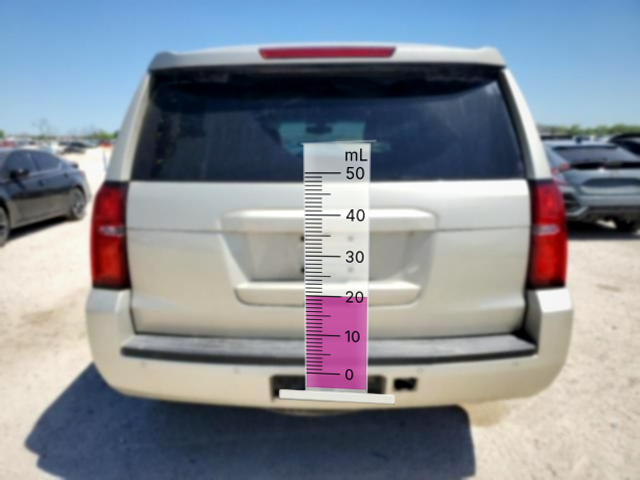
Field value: 20 mL
